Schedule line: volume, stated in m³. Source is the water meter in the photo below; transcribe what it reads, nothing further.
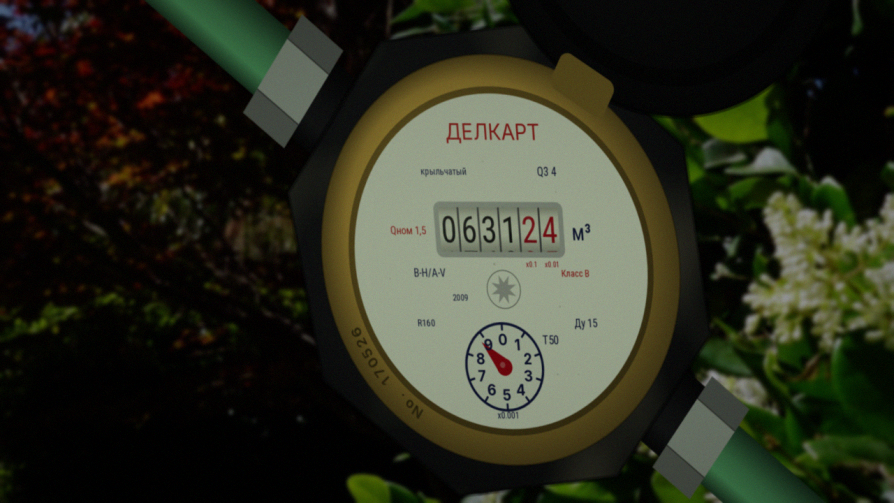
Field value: 631.248 m³
